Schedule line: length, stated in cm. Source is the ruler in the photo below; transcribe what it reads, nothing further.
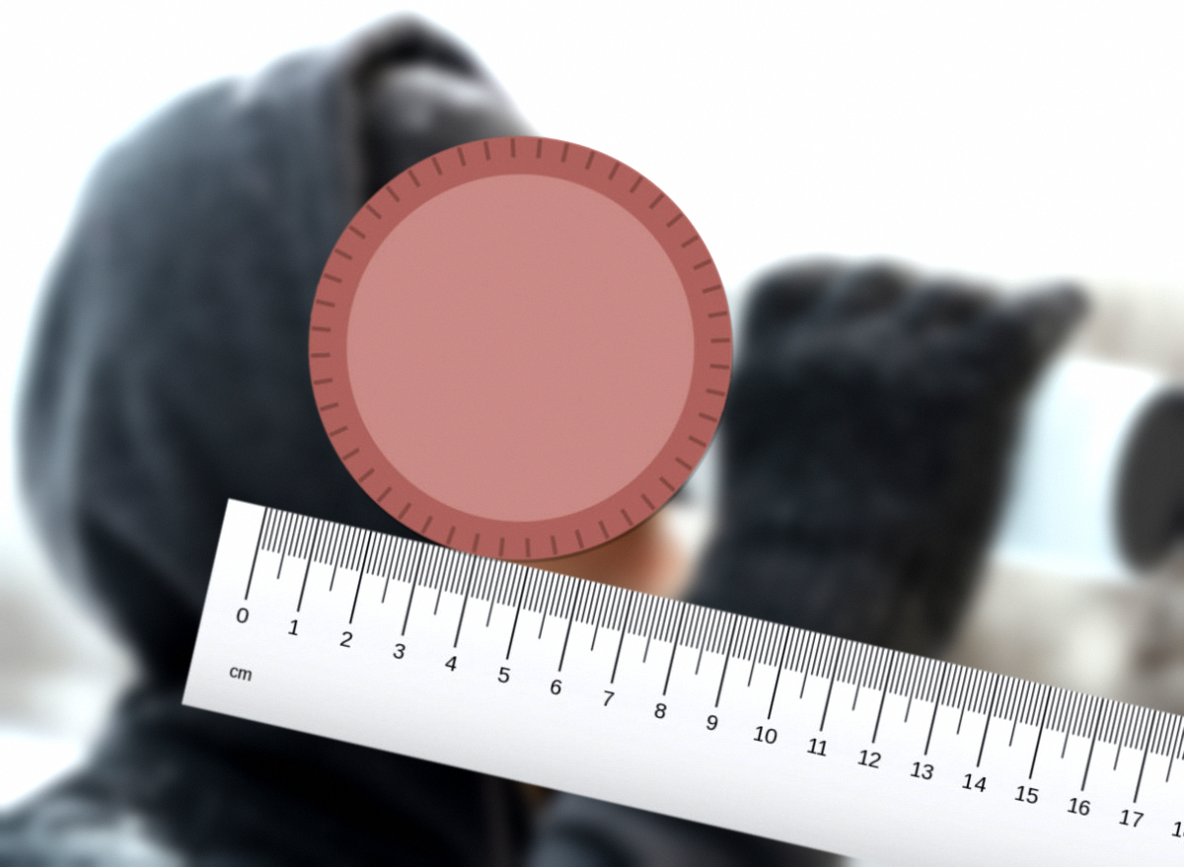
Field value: 7.9 cm
